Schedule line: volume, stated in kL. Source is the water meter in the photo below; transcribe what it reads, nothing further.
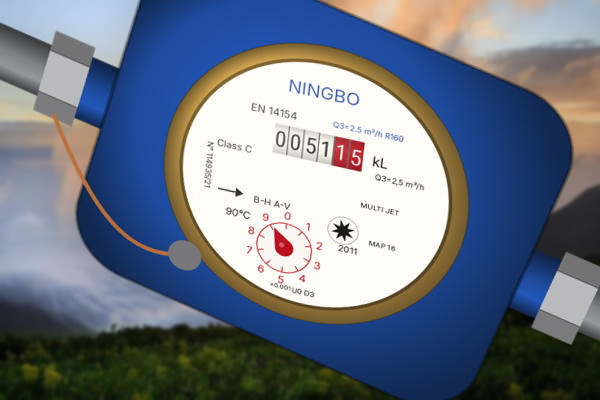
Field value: 51.149 kL
